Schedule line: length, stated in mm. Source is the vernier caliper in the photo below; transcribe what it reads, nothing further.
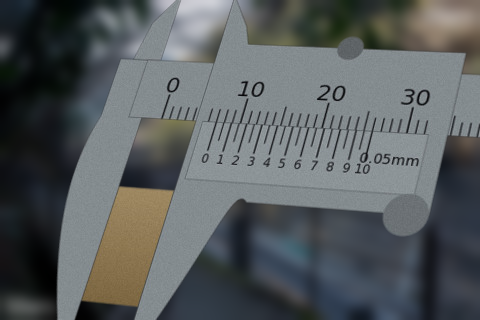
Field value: 7.0 mm
